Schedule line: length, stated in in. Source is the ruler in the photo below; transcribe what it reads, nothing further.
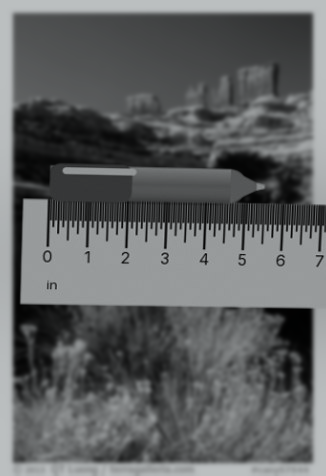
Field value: 5.5 in
